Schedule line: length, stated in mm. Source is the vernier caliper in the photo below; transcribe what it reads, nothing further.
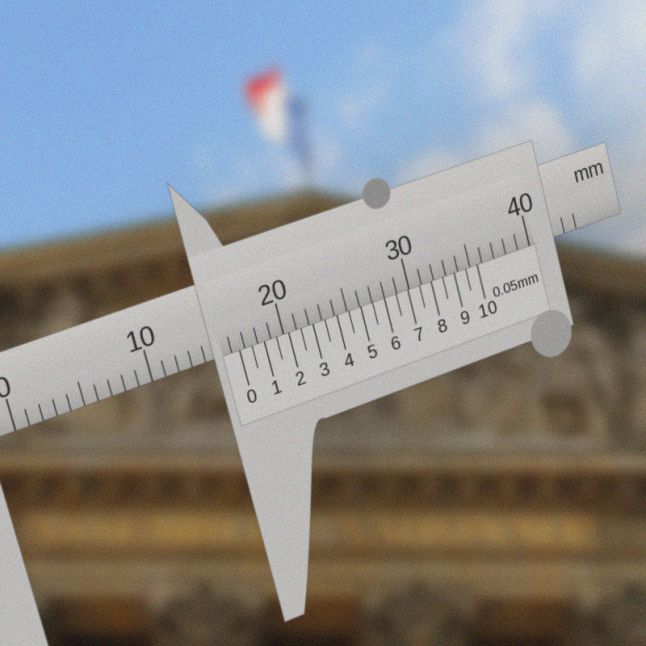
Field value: 16.6 mm
